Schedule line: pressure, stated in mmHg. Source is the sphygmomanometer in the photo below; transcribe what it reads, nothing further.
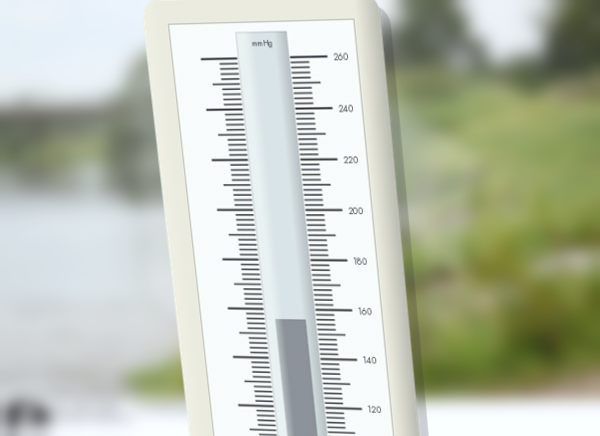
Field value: 156 mmHg
